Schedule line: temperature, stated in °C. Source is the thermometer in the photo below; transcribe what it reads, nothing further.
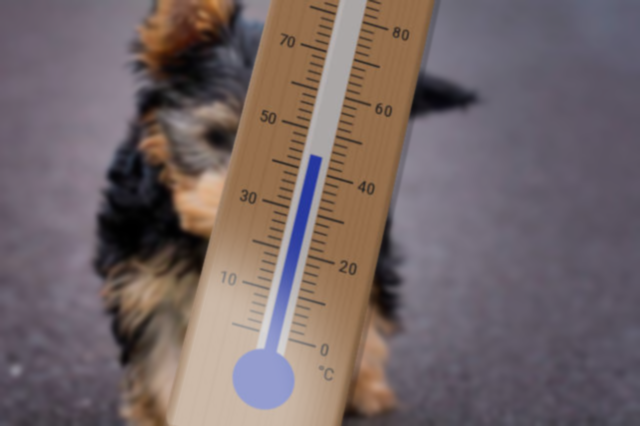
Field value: 44 °C
